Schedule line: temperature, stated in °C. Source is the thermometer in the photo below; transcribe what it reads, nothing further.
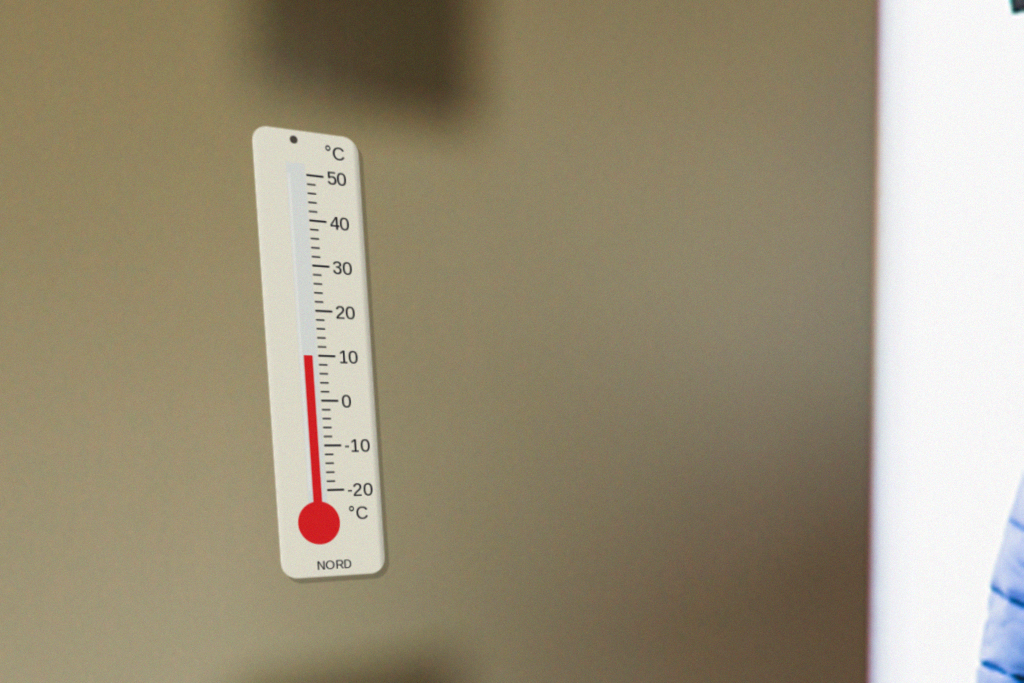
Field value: 10 °C
